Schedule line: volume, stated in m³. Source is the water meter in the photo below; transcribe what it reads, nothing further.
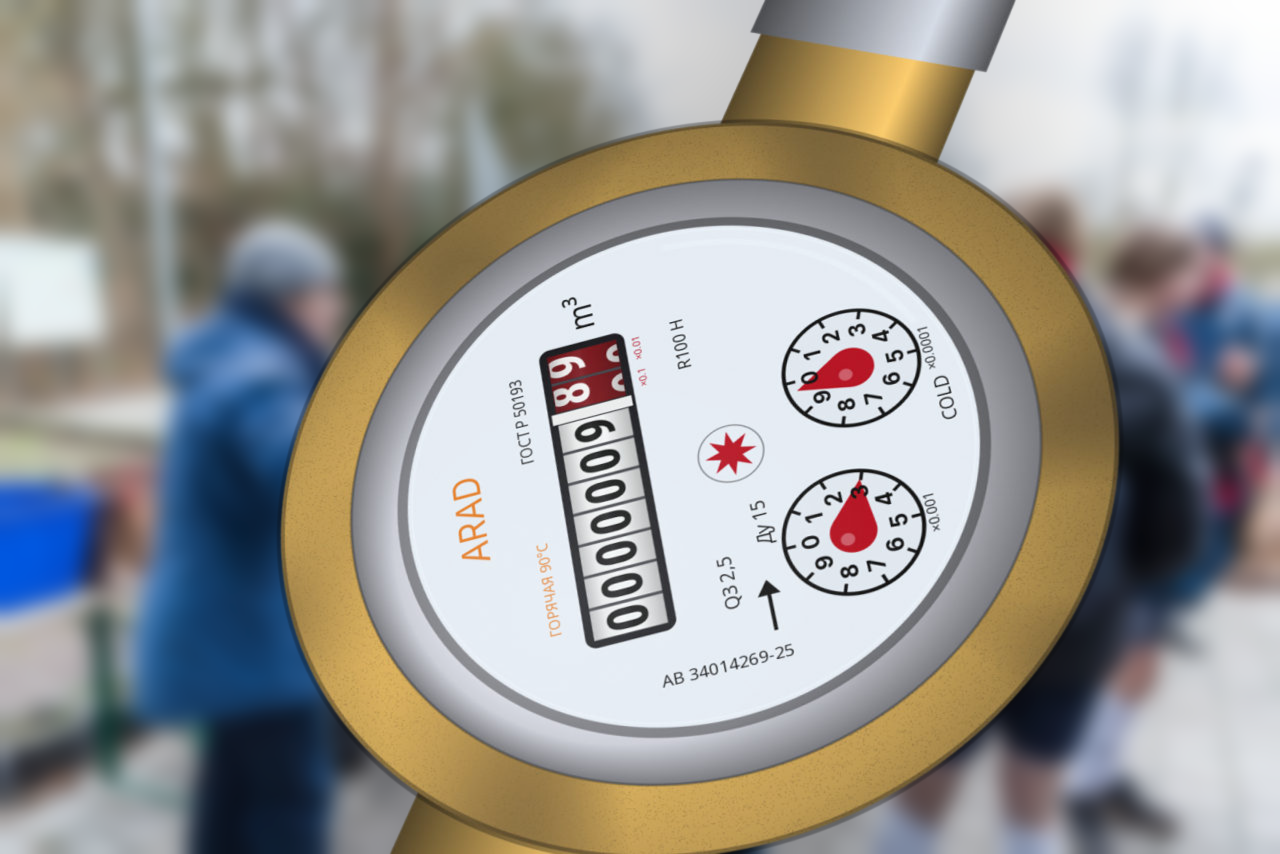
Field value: 9.8929 m³
